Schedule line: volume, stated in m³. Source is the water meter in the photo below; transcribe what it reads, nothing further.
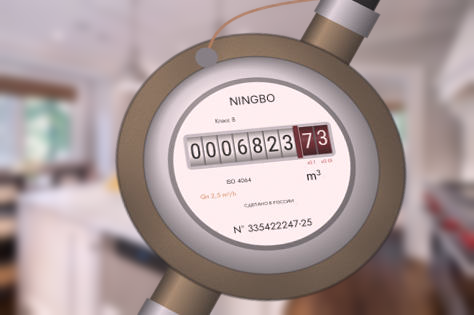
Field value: 6823.73 m³
